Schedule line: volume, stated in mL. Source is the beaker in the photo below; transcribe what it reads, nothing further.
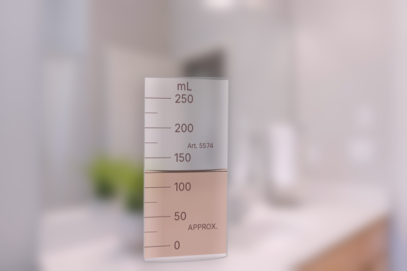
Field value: 125 mL
